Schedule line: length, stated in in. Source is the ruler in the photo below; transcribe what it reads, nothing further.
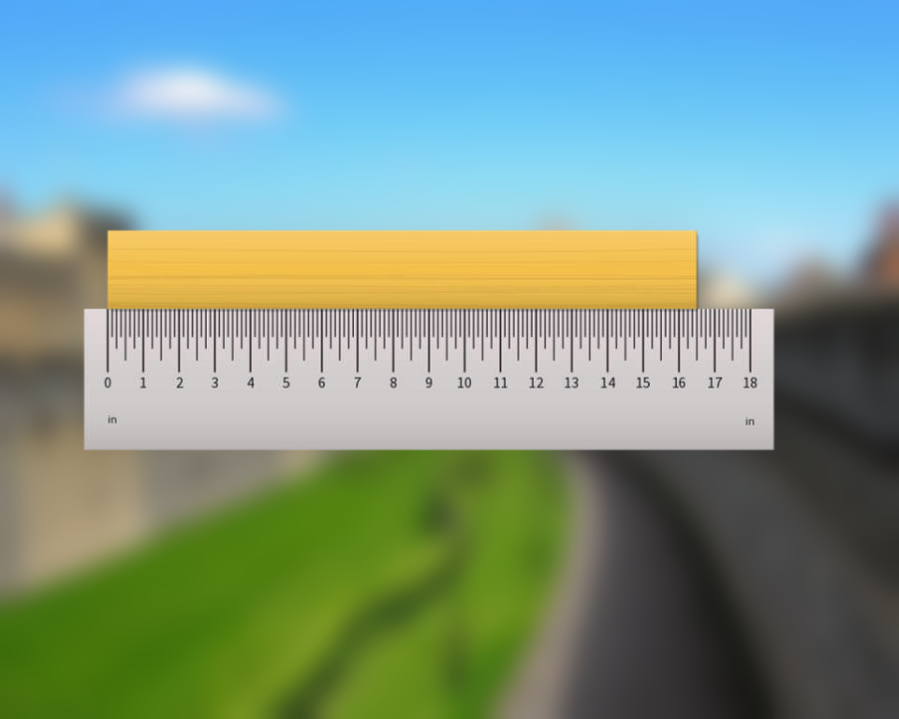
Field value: 16.5 in
